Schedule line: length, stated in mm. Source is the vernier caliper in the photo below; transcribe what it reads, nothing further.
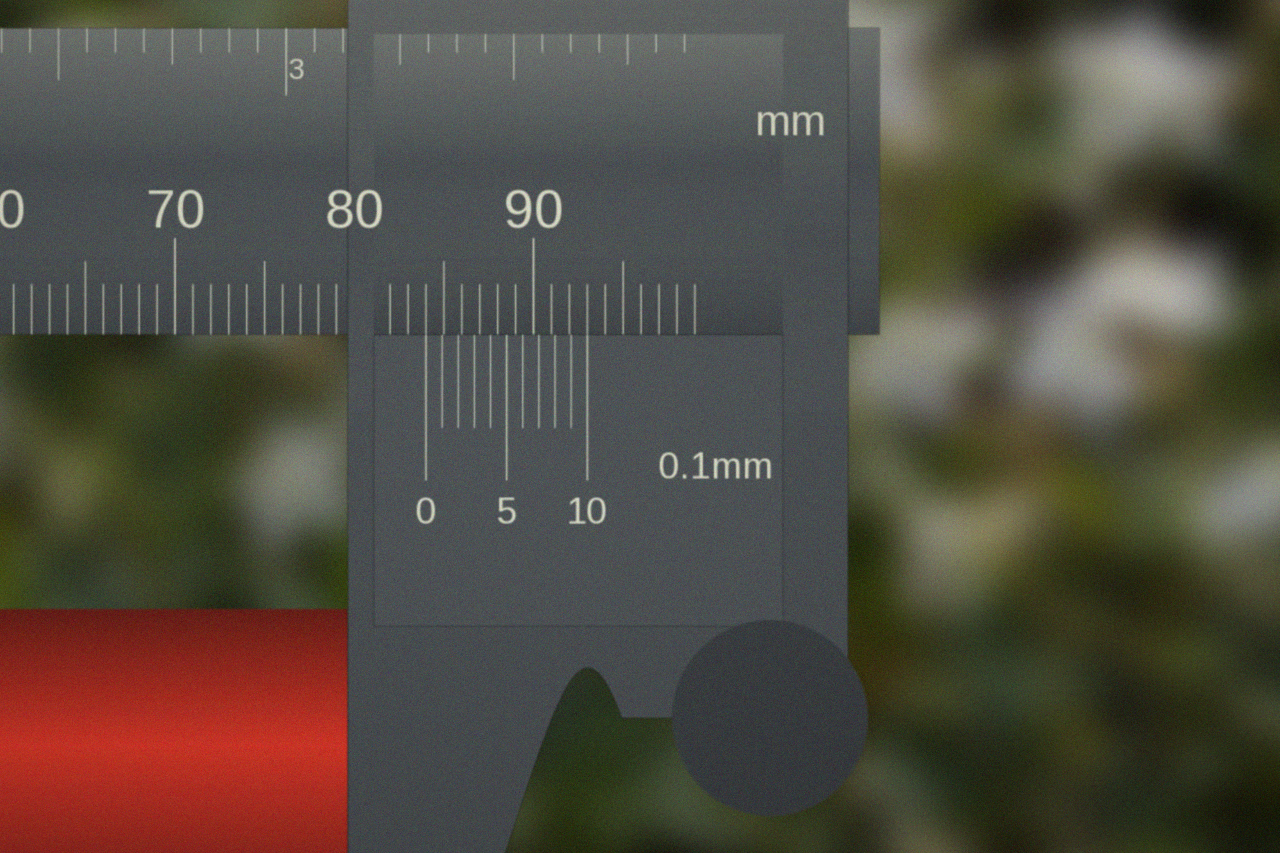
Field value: 84.0 mm
